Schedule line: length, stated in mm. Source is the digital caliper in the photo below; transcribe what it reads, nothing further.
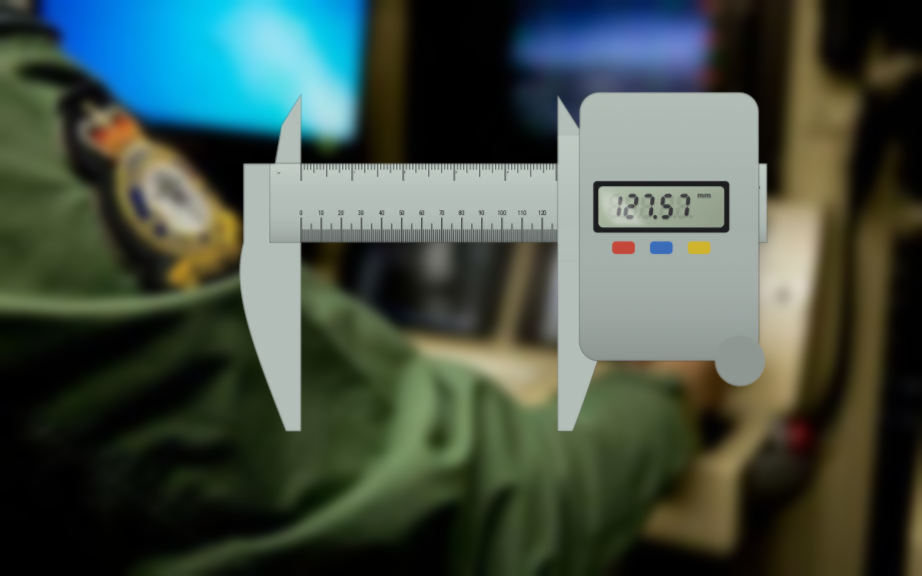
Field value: 127.57 mm
